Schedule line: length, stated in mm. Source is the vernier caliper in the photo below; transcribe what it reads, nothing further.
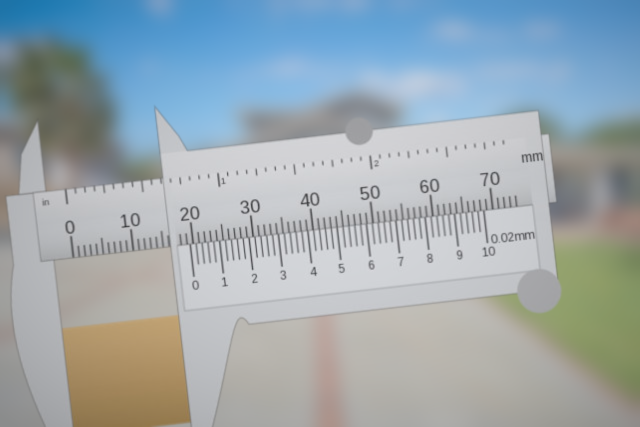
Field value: 19.5 mm
